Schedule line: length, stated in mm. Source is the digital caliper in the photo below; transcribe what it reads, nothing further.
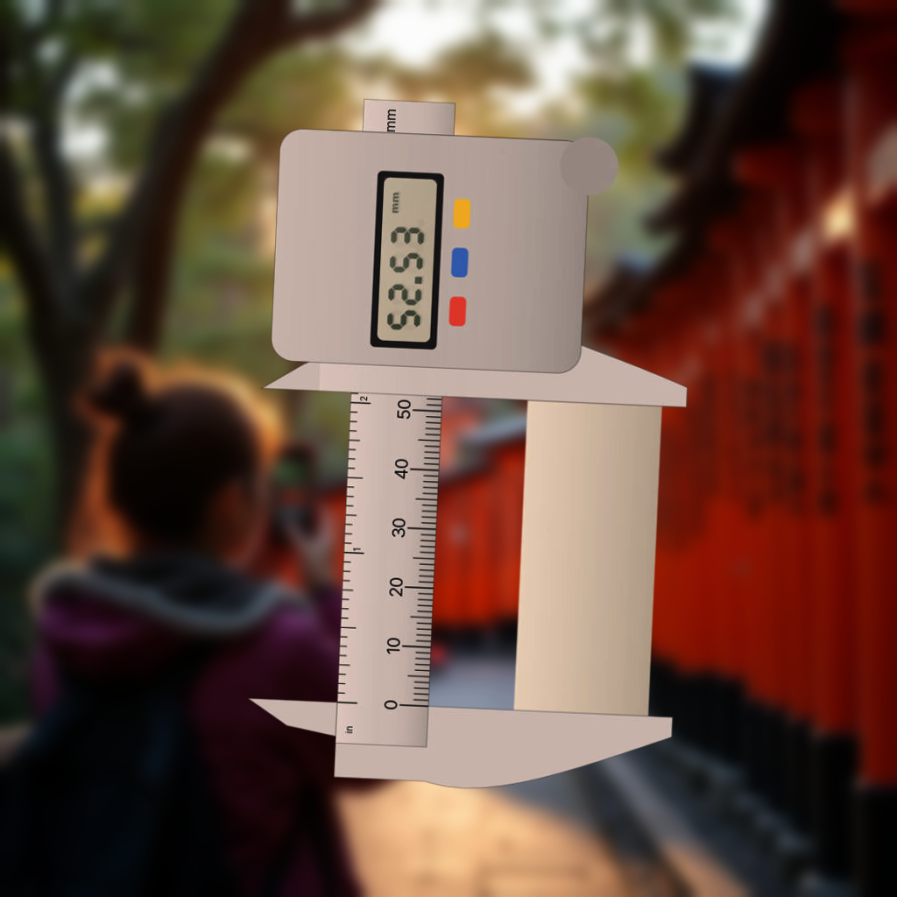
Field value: 52.53 mm
